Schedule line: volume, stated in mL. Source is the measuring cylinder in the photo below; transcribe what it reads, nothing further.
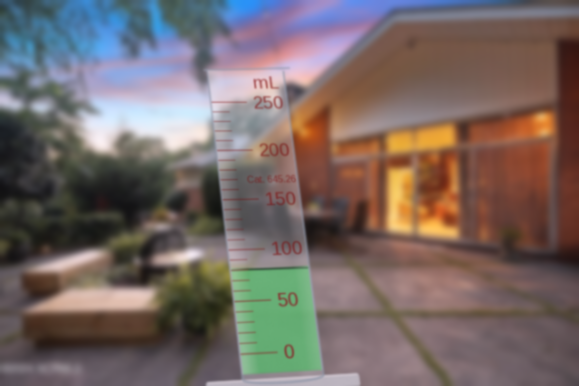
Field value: 80 mL
